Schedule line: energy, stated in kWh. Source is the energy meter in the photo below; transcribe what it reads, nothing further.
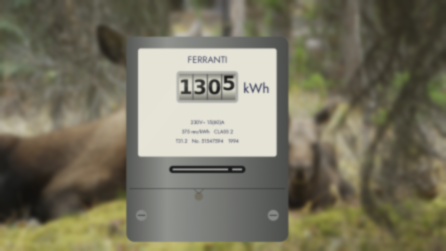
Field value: 1305 kWh
